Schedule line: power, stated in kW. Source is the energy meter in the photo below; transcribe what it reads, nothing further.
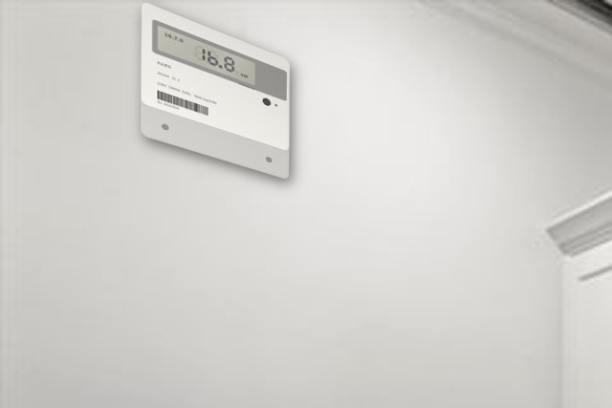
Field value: 16.8 kW
